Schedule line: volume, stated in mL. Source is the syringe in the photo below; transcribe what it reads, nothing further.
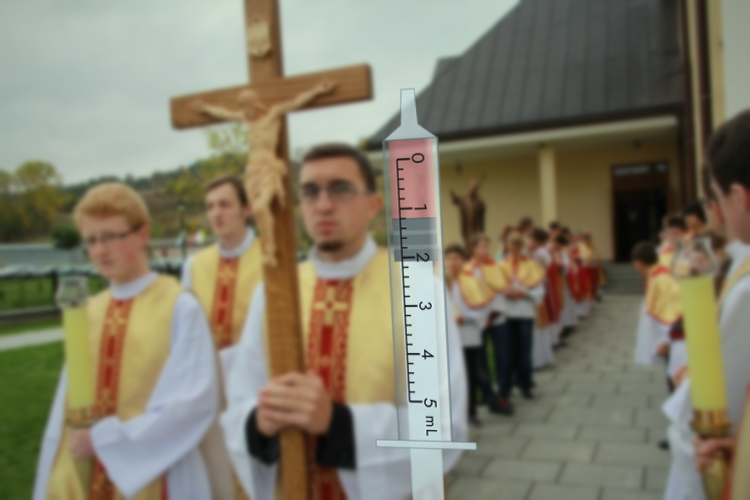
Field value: 1.2 mL
